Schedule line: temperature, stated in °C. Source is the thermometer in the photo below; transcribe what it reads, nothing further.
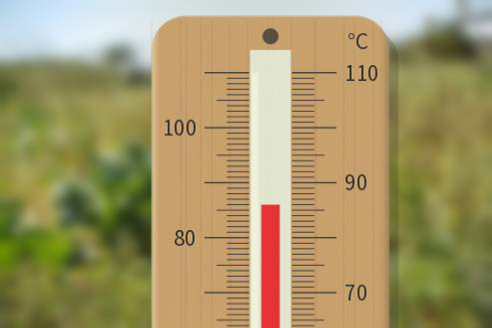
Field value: 86 °C
